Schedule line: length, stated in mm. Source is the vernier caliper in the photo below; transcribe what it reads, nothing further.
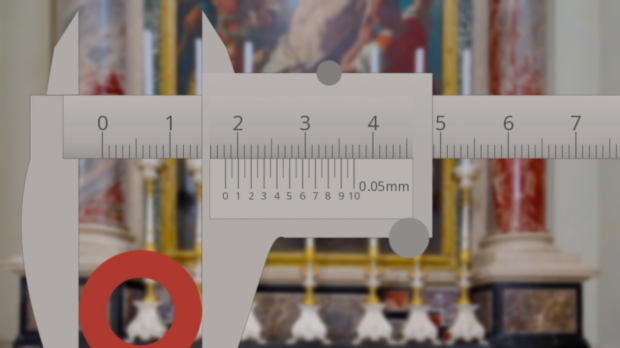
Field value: 18.2 mm
